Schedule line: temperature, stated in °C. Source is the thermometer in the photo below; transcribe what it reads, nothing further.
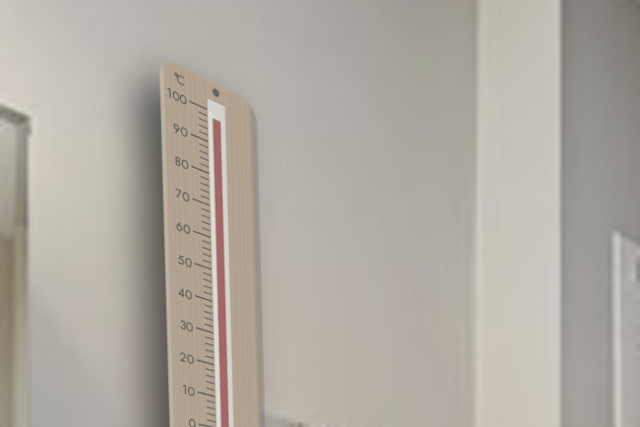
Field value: 98 °C
